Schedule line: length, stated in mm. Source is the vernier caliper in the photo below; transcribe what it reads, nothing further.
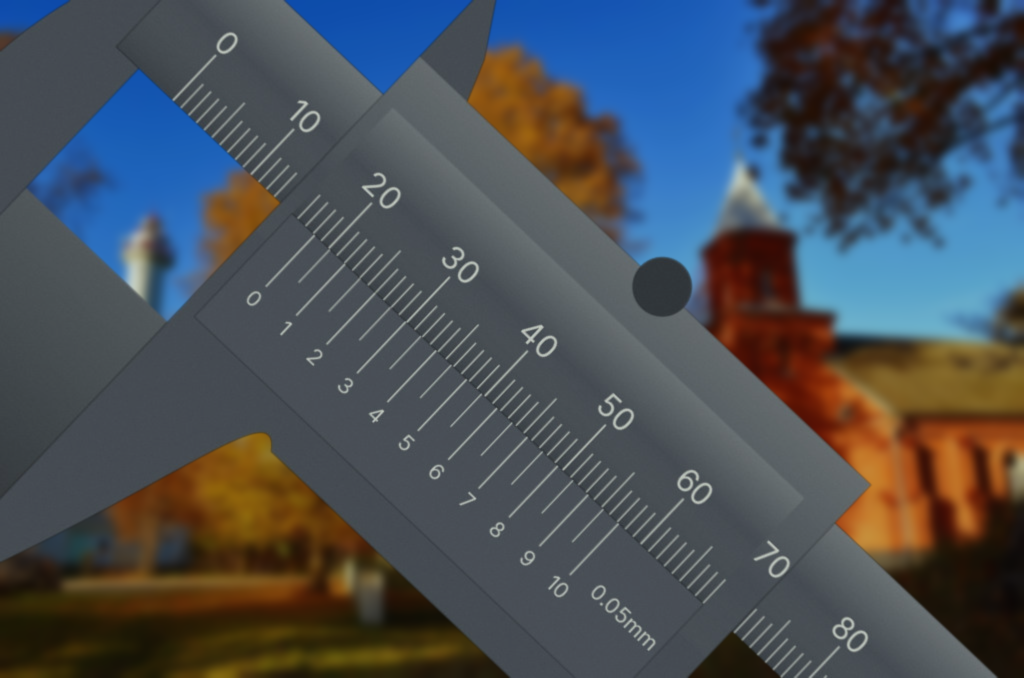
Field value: 18.2 mm
